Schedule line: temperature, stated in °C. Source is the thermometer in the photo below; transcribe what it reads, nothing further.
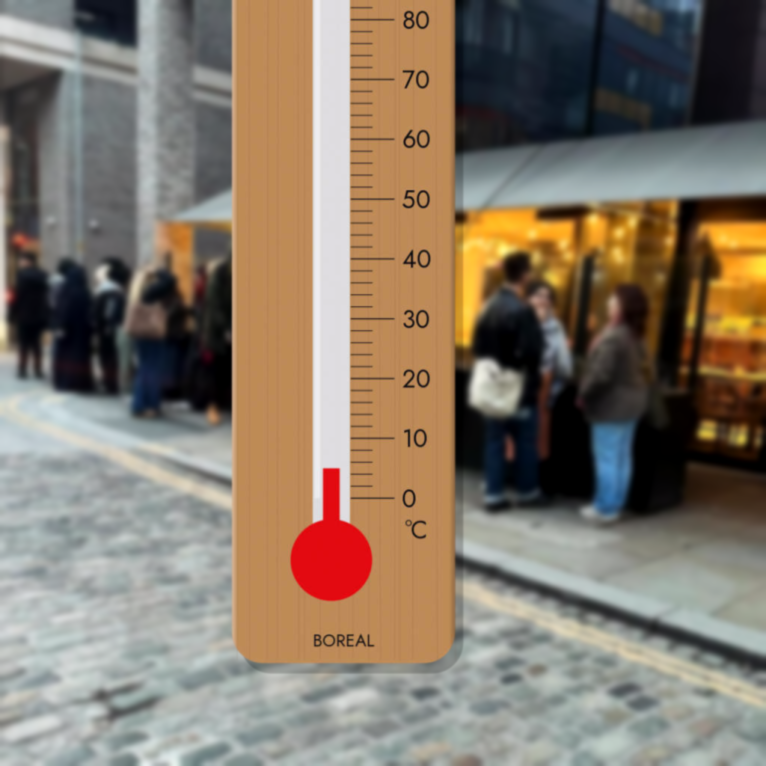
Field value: 5 °C
